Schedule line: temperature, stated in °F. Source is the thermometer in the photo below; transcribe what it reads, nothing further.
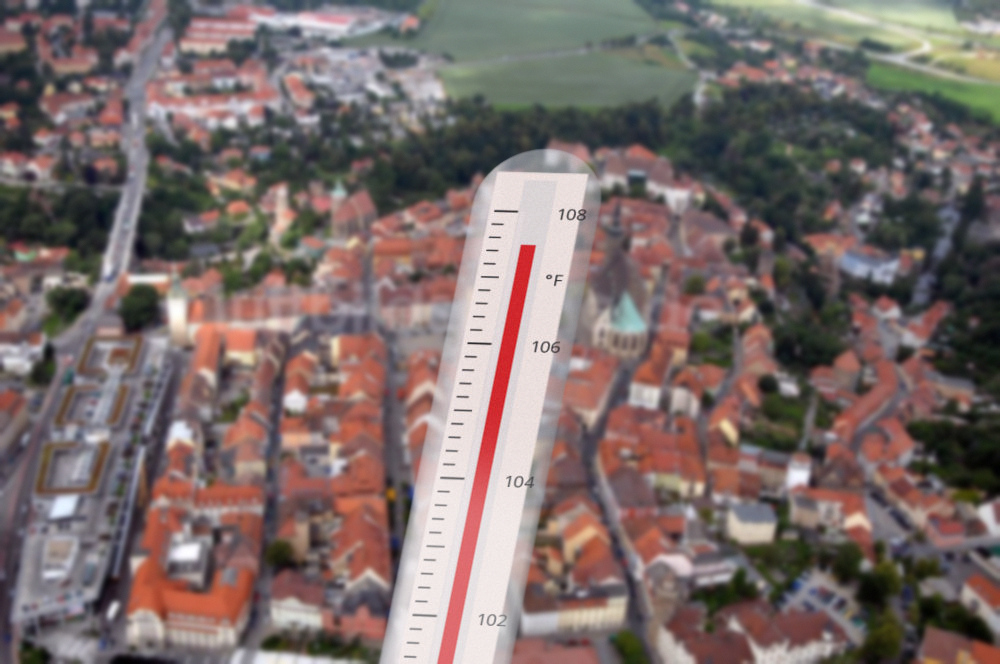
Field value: 107.5 °F
